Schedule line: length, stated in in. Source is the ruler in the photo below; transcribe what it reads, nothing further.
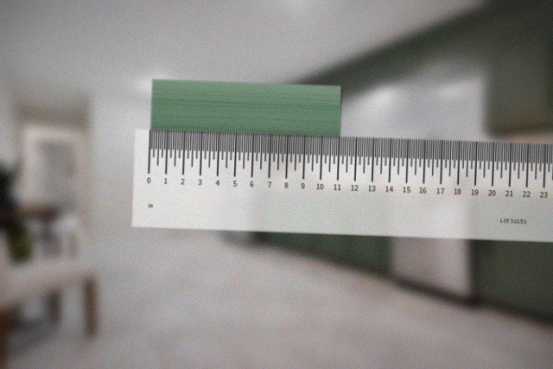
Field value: 11 in
